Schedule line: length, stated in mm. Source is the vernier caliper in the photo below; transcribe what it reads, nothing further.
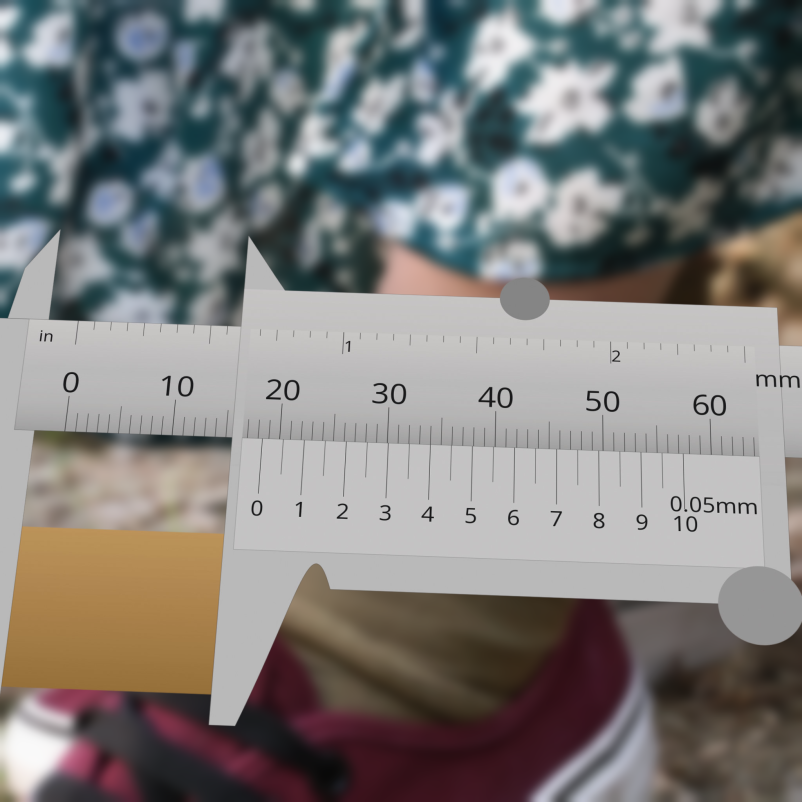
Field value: 18.4 mm
